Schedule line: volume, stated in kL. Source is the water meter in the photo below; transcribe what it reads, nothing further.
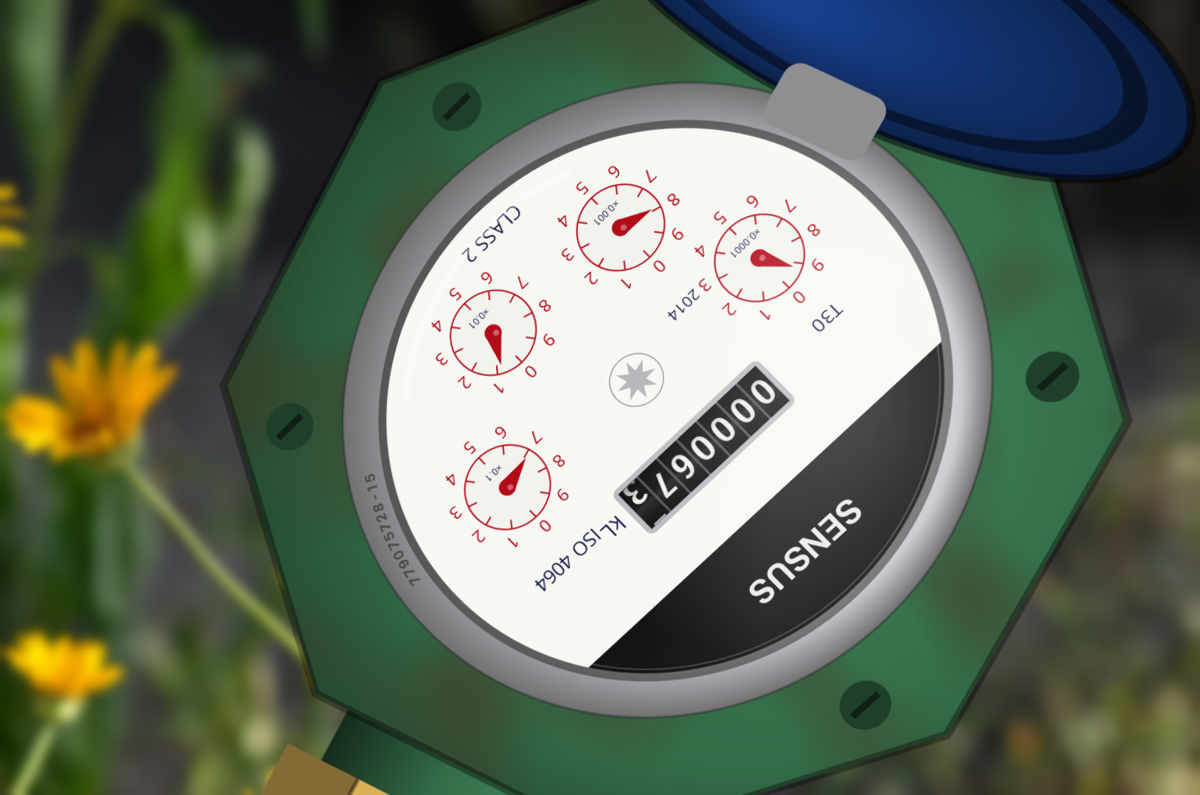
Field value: 672.7079 kL
